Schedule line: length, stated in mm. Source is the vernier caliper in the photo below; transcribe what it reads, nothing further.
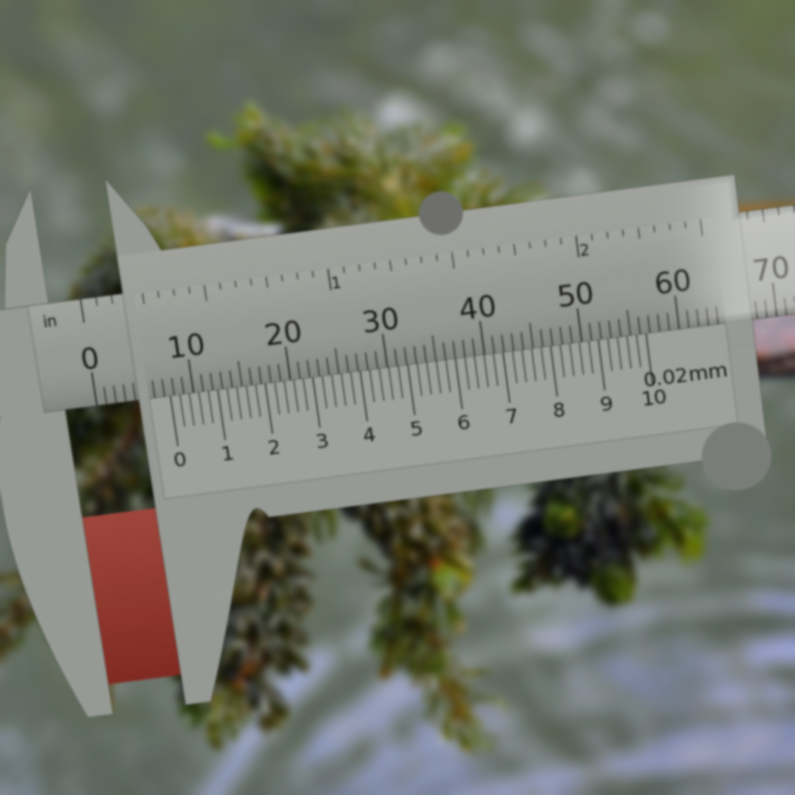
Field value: 7.6 mm
